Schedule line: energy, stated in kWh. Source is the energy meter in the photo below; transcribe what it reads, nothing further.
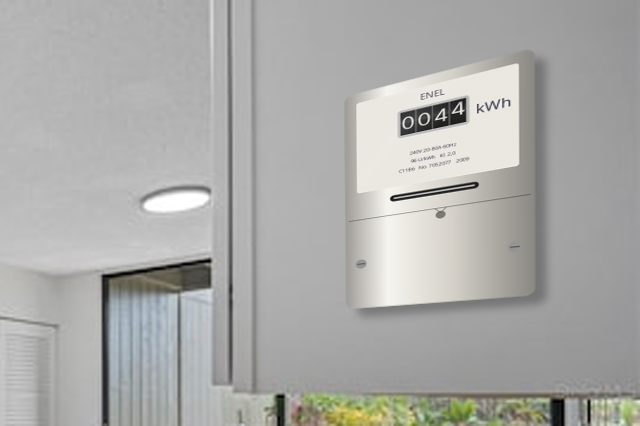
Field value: 44 kWh
